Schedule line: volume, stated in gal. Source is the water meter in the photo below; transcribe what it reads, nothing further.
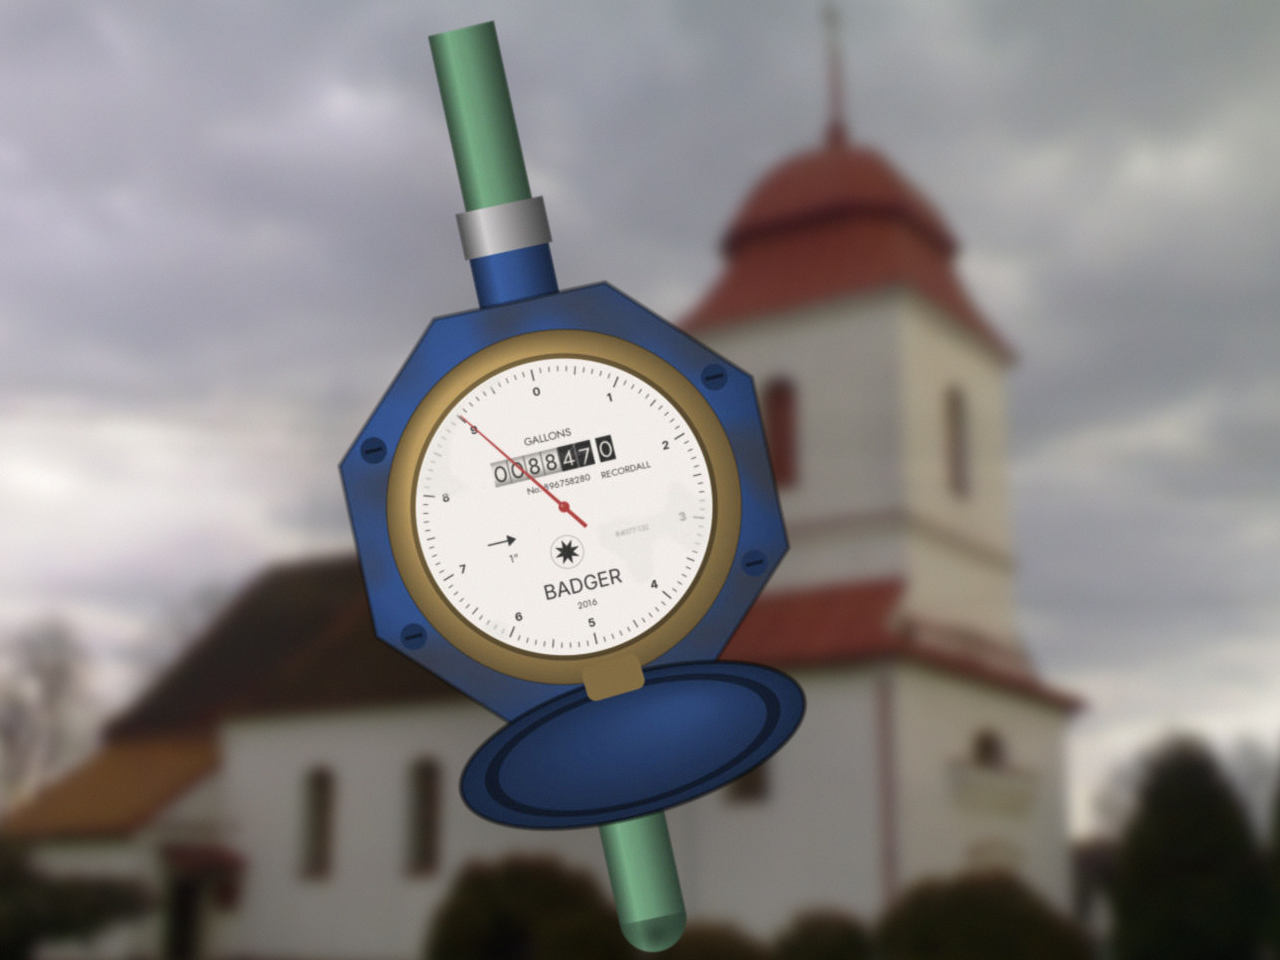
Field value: 88469.0 gal
